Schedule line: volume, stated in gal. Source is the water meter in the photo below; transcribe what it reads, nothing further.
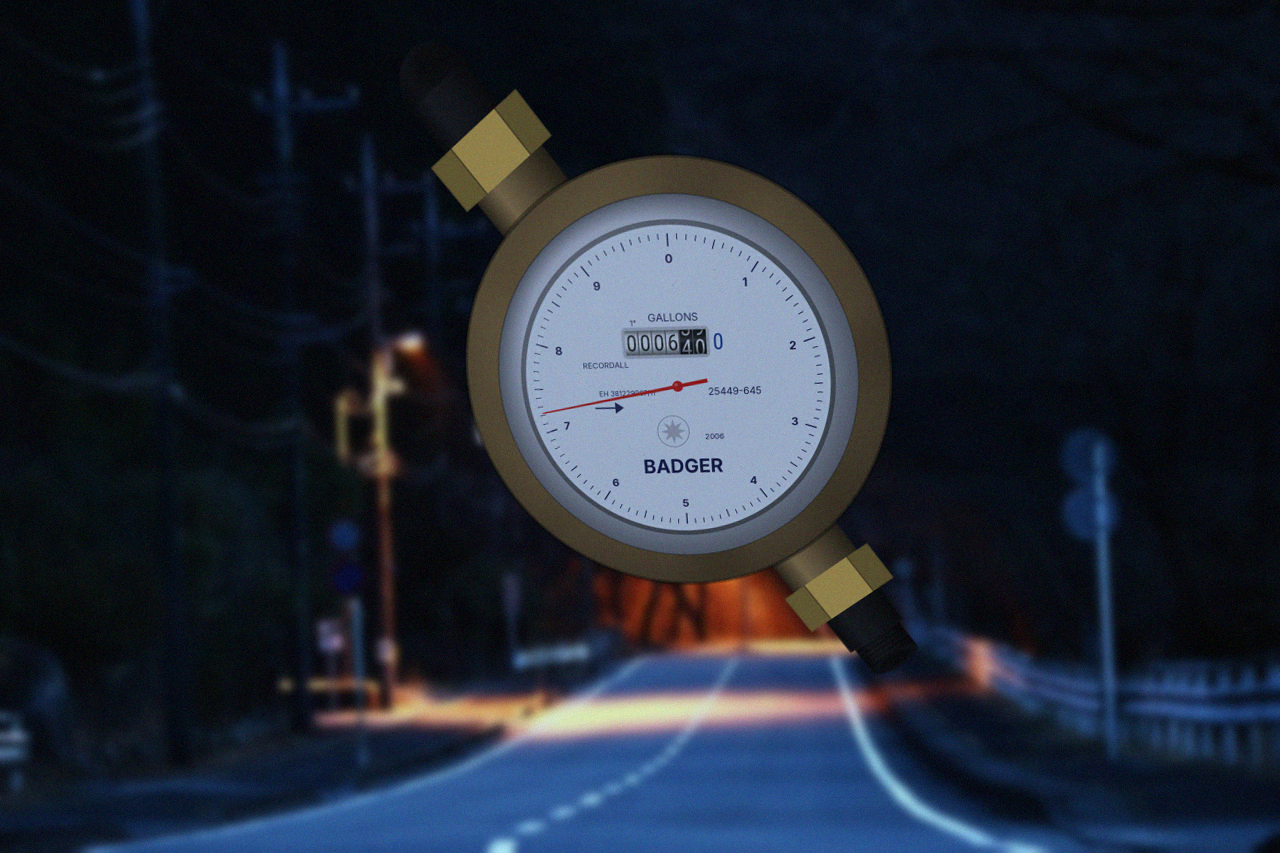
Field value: 6397.2 gal
